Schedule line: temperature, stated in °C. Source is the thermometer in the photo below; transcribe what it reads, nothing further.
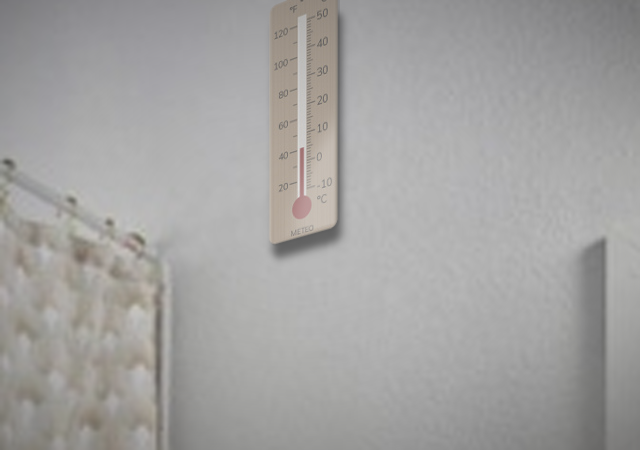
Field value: 5 °C
